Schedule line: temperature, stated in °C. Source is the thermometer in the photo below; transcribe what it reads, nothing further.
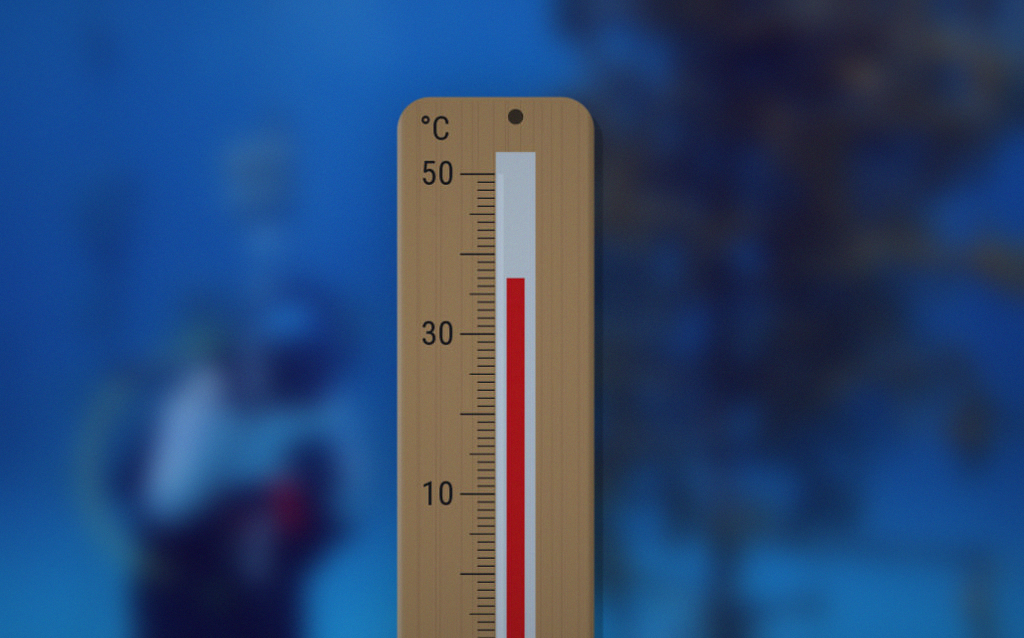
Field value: 37 °C
